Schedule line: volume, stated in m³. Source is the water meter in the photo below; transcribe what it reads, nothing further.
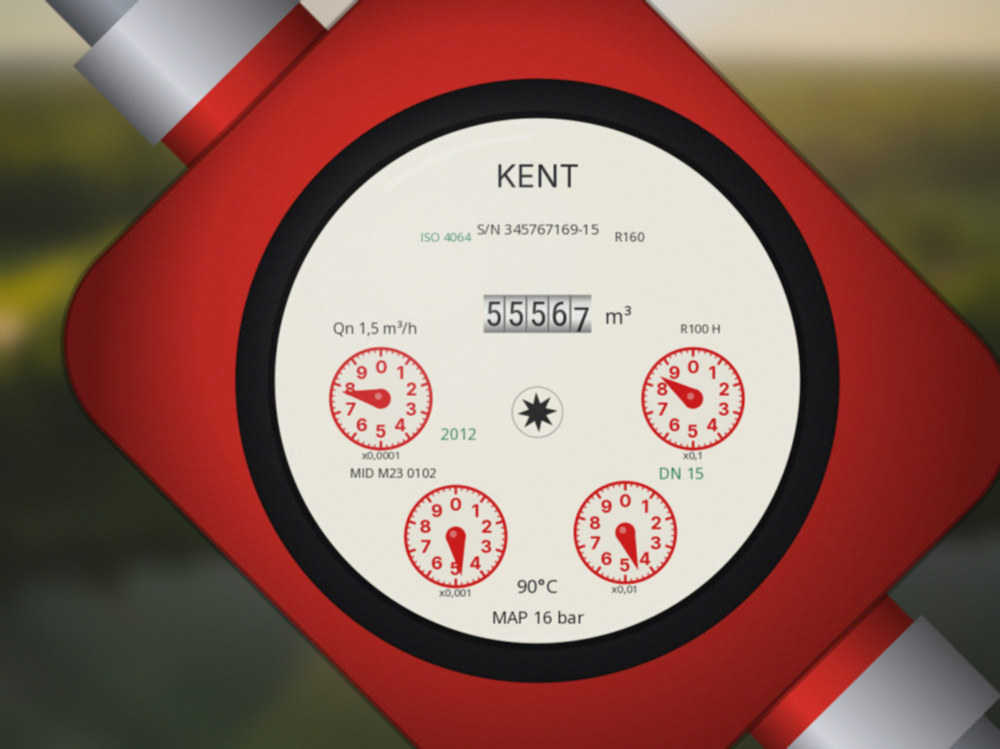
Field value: 55566.8447 m³
